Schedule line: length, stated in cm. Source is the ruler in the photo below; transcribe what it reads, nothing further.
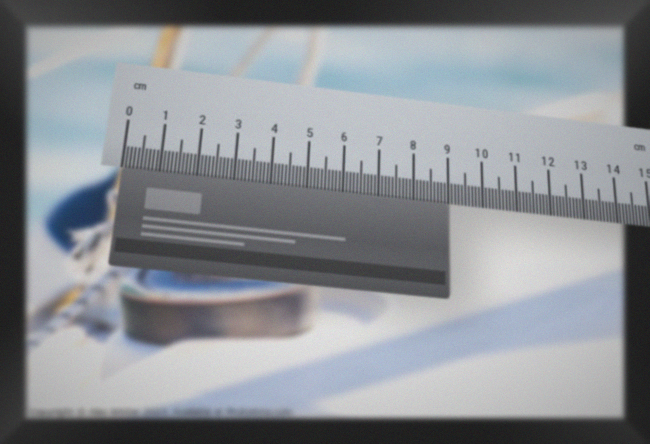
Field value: 9 cm
